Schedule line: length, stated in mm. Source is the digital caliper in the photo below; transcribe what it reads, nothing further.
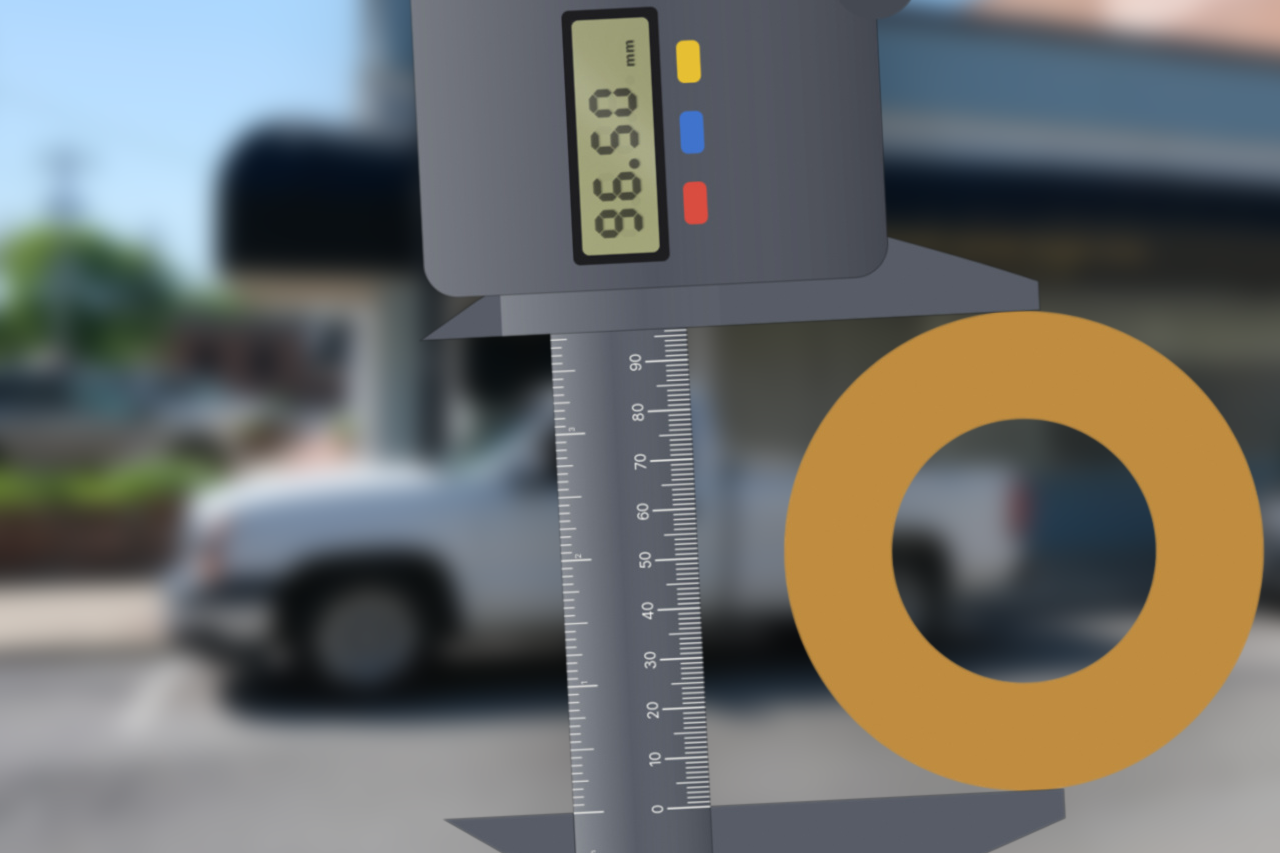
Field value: 96.50 mm
